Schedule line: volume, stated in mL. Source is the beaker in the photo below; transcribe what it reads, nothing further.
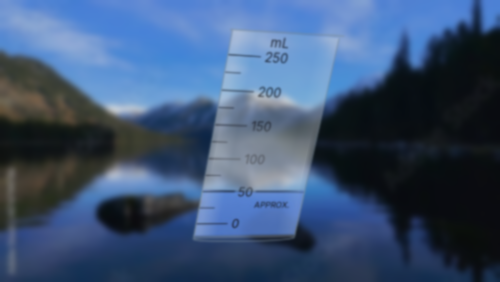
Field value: 50 mL
